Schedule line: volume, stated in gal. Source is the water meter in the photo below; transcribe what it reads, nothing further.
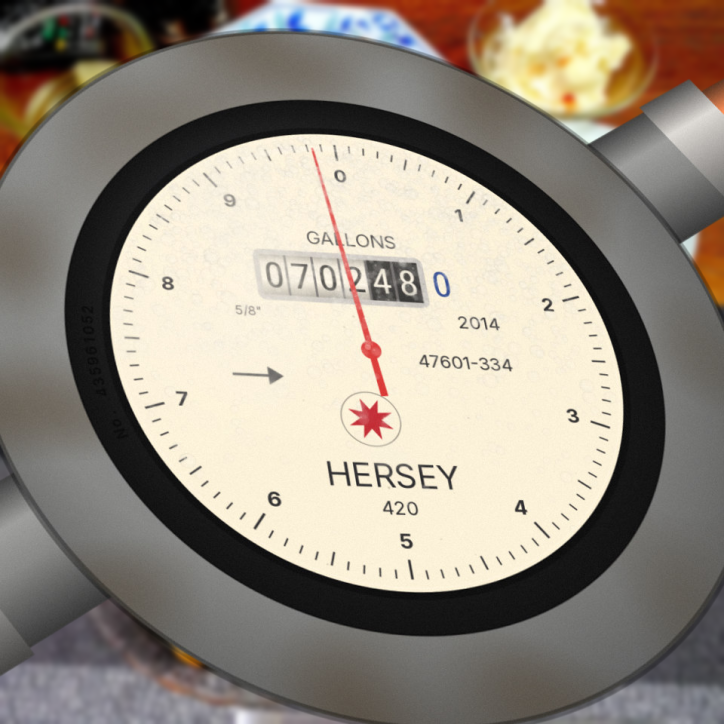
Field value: 702479.8 gal
